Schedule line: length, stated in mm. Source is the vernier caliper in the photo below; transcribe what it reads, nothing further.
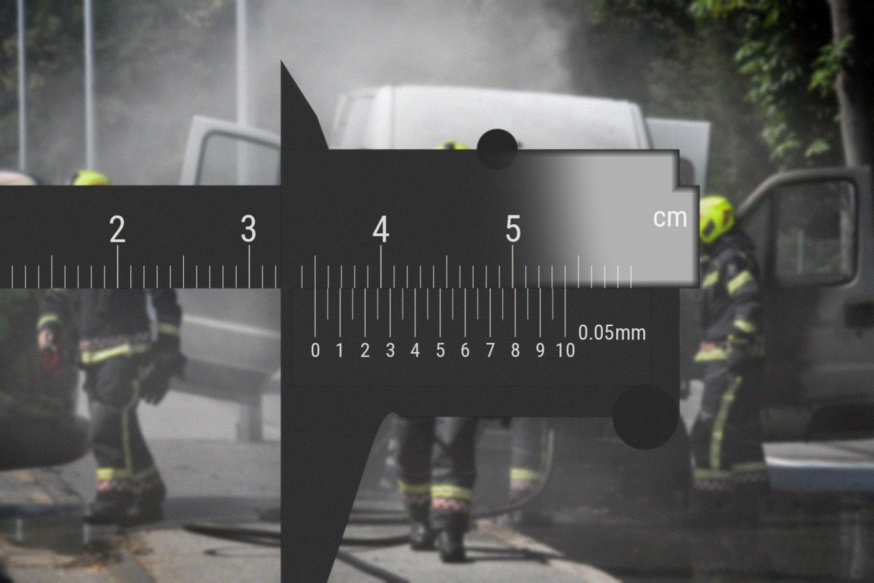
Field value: 35.0 mm
